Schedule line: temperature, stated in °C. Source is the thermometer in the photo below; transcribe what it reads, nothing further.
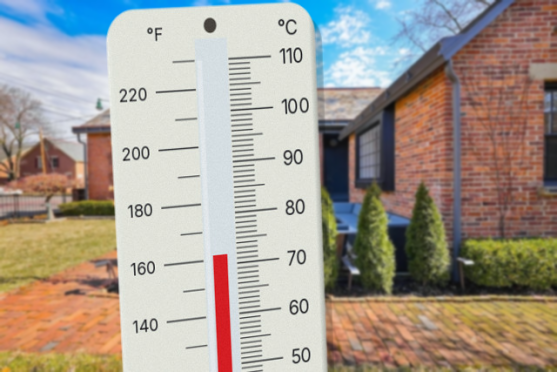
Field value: 72 °C
